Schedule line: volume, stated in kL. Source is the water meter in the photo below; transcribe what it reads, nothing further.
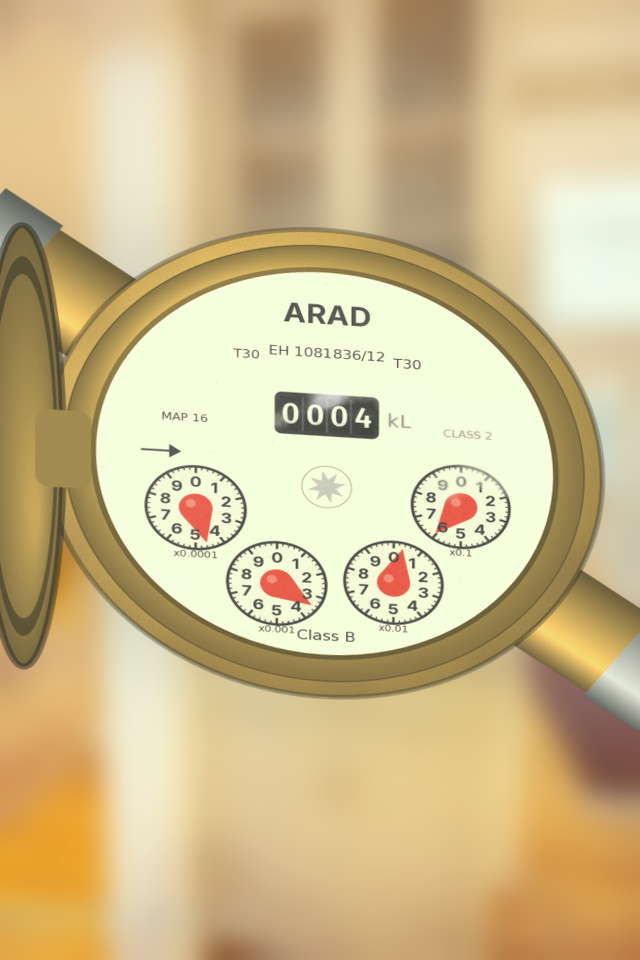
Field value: 4.6034 kL
